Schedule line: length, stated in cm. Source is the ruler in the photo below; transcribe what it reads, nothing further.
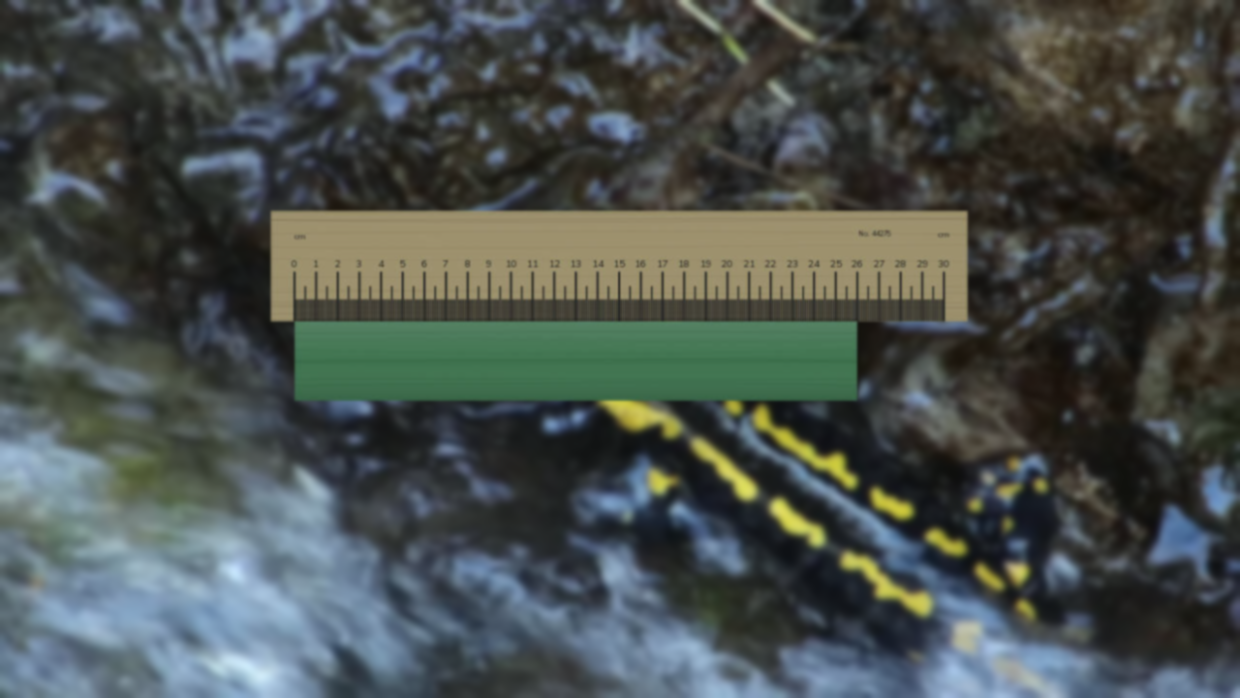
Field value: 26 cm
